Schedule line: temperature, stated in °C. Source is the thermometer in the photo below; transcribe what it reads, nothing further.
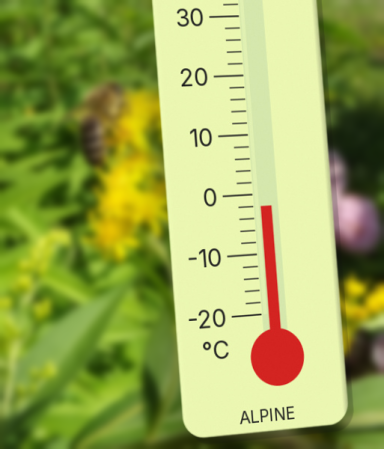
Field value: -2 °C
